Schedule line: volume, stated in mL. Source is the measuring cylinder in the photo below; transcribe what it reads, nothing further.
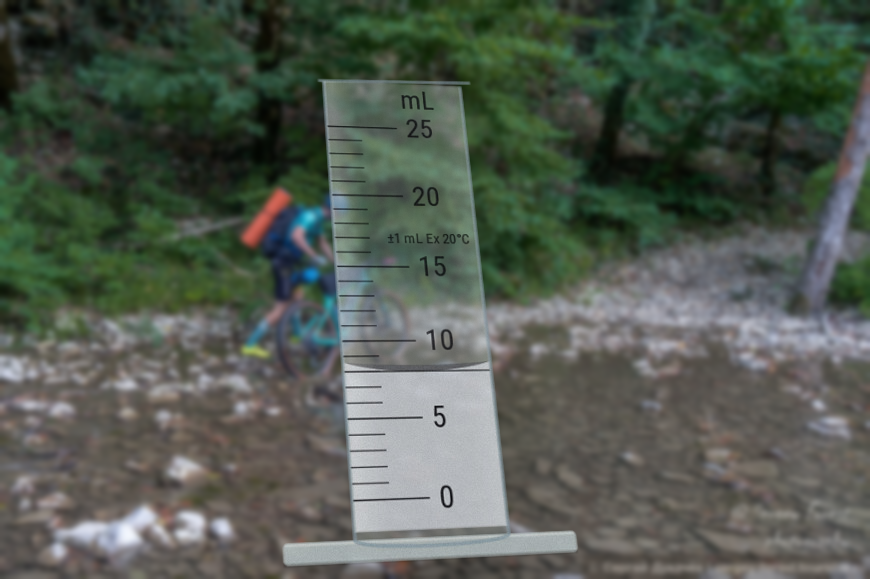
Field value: 8 mL
